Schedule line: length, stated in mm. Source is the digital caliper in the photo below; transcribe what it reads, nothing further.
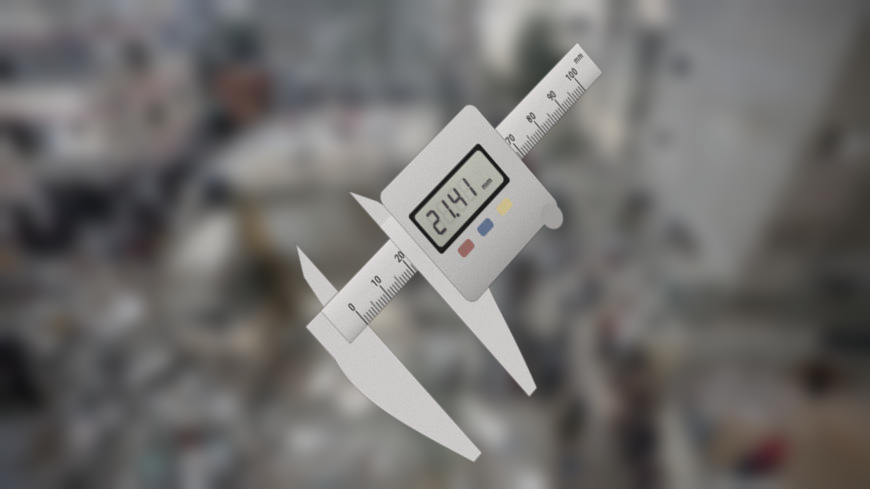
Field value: 21.41 mm
